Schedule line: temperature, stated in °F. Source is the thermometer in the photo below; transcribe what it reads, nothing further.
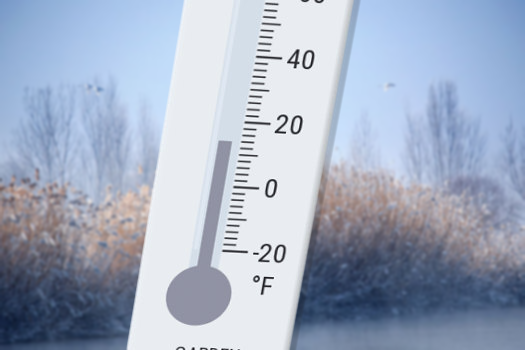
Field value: 14 °F
